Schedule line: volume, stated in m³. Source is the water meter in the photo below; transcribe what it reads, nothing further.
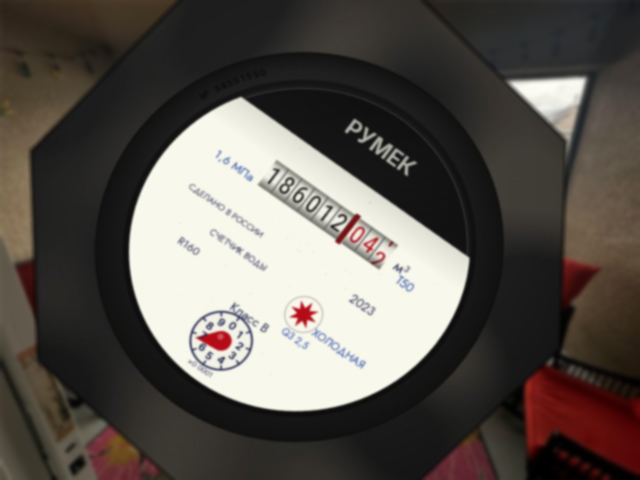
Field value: 186012.0416 m³
